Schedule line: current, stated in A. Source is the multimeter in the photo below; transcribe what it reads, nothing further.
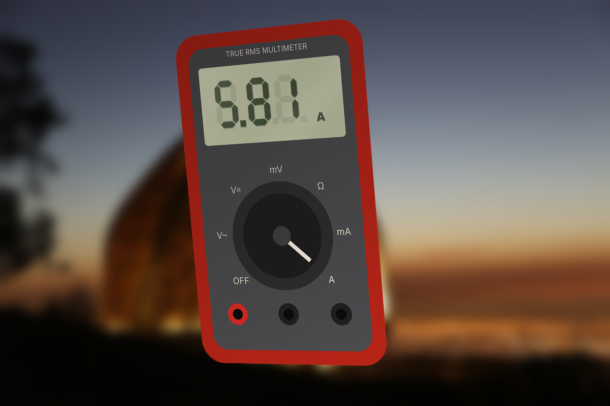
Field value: 5.81 A
